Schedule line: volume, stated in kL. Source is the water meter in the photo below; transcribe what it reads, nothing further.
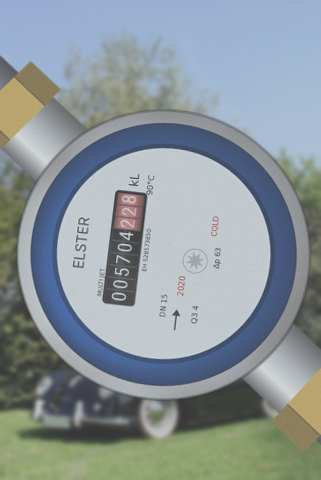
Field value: 5704.228 kL
